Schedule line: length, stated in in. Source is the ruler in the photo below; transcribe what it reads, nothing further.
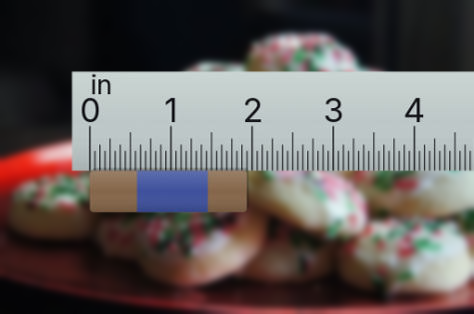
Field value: 1.9375 in
